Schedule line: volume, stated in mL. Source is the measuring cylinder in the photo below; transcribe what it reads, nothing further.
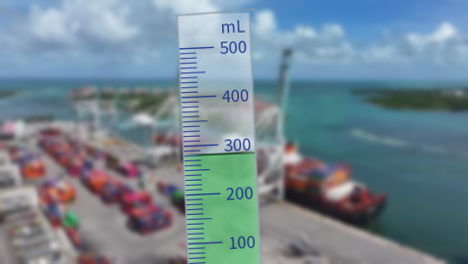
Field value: 280 mL
